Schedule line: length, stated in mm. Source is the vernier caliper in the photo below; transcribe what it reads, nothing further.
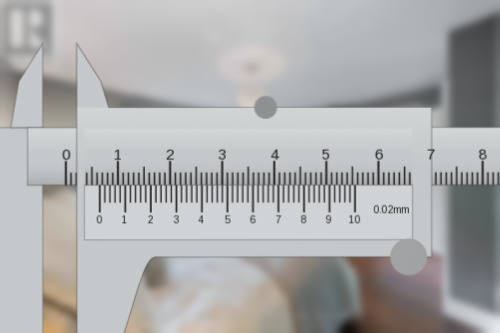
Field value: 6.5 mm
